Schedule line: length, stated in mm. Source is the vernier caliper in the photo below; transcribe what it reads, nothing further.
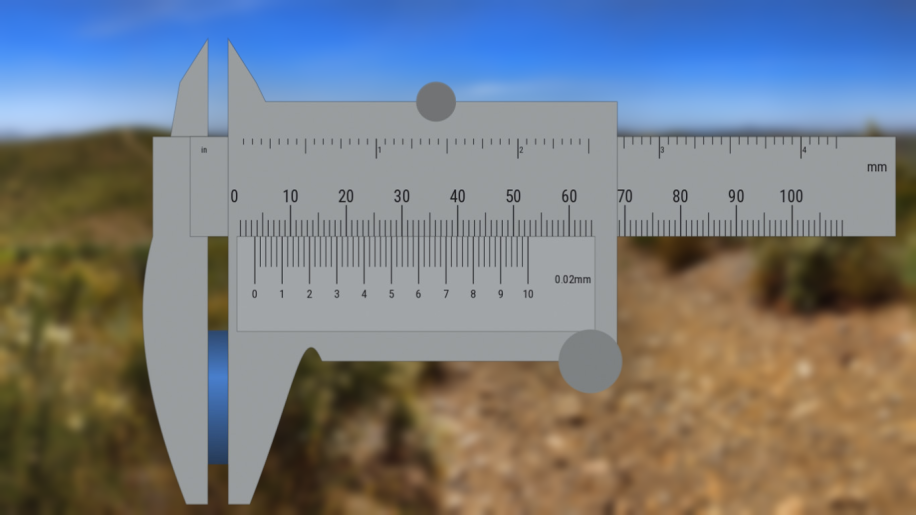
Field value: 3.6 mm
